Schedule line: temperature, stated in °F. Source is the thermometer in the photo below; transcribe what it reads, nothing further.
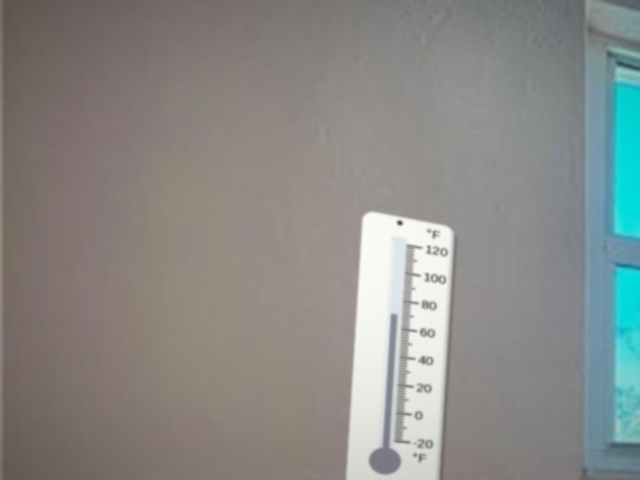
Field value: 70 °F
